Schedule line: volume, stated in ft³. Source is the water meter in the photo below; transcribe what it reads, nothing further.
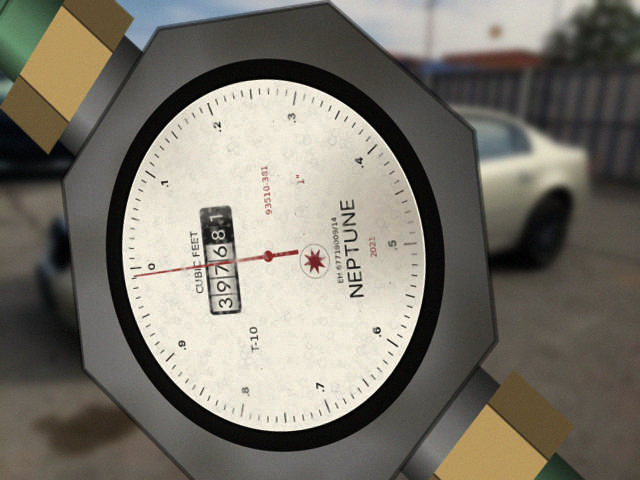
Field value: 397680.99 ft³
